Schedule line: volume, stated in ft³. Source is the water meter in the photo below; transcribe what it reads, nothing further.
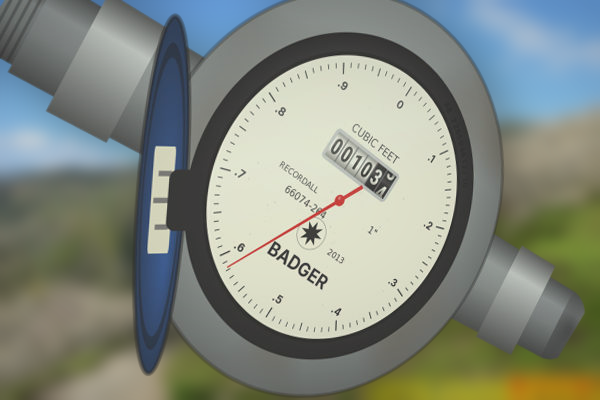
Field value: 1033.58 ft³
